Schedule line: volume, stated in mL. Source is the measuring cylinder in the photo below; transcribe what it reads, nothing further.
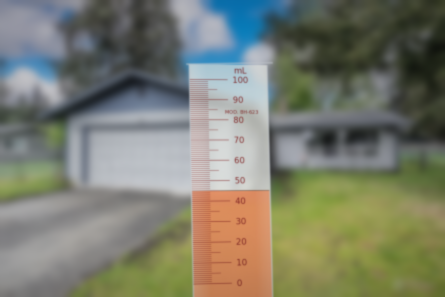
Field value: 45 mL
